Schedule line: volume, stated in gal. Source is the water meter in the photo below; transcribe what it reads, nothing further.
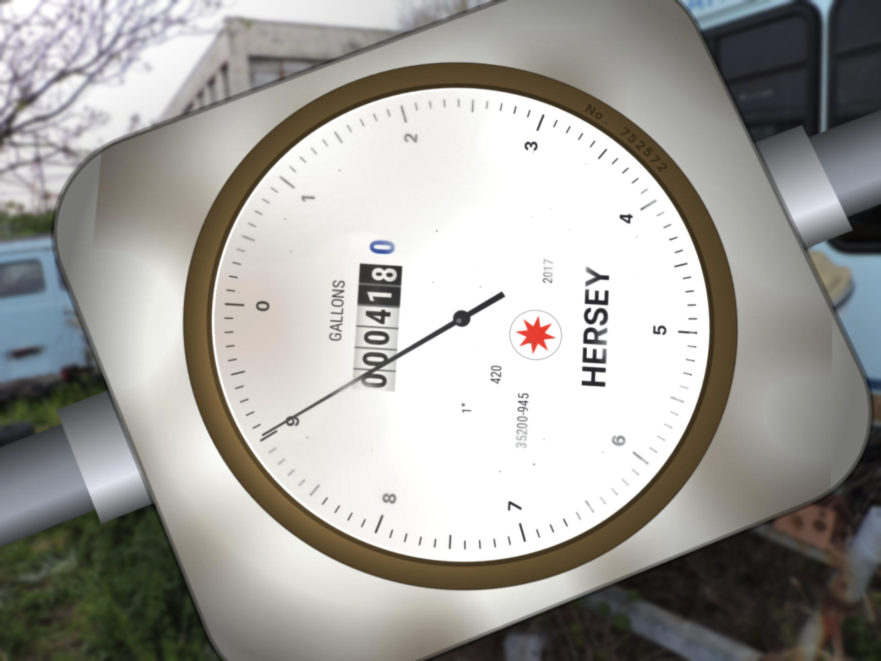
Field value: 4179.0 gal
